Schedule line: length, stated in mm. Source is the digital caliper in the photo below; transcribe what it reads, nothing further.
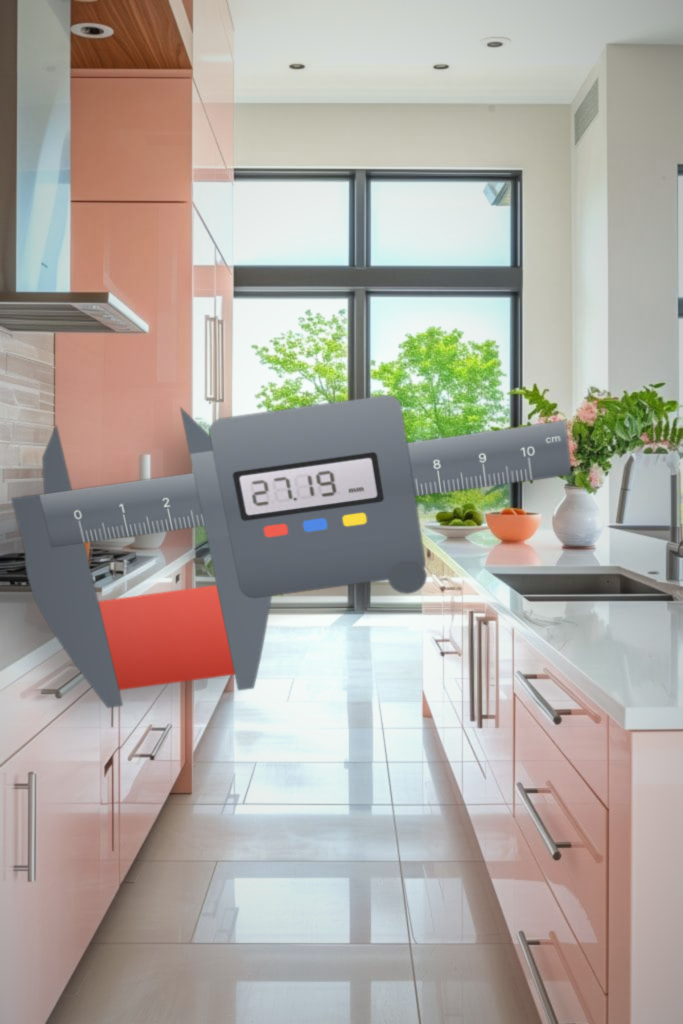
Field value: 27.19 mm
